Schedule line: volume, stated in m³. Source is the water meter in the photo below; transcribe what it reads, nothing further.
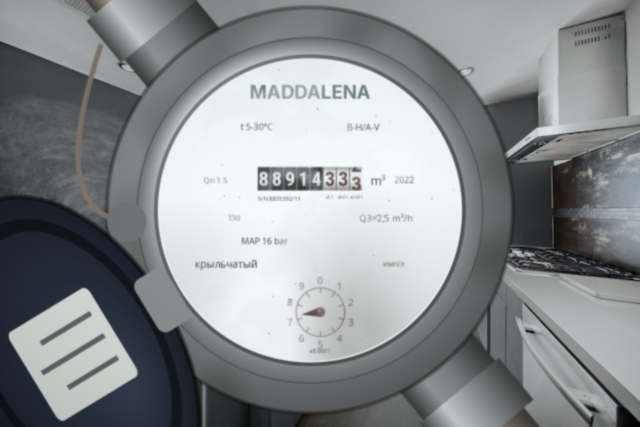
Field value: 88914.3327 m³
